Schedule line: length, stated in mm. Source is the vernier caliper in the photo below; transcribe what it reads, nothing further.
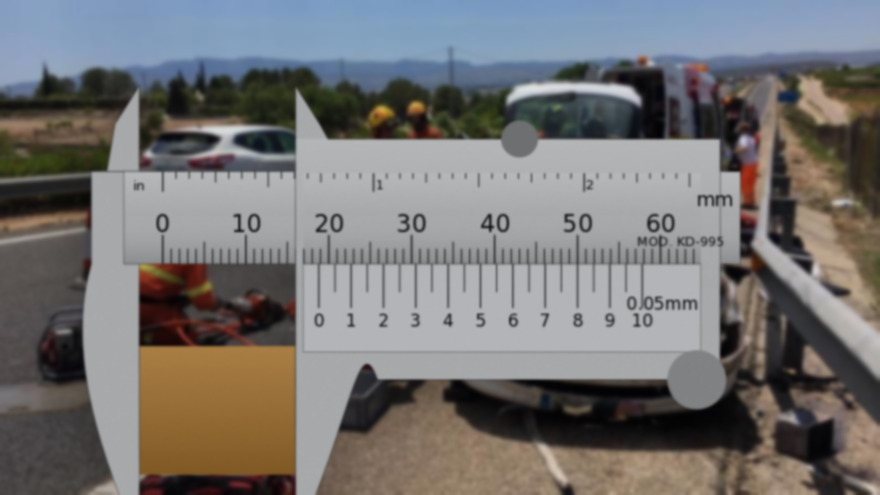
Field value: 18.8 mm
